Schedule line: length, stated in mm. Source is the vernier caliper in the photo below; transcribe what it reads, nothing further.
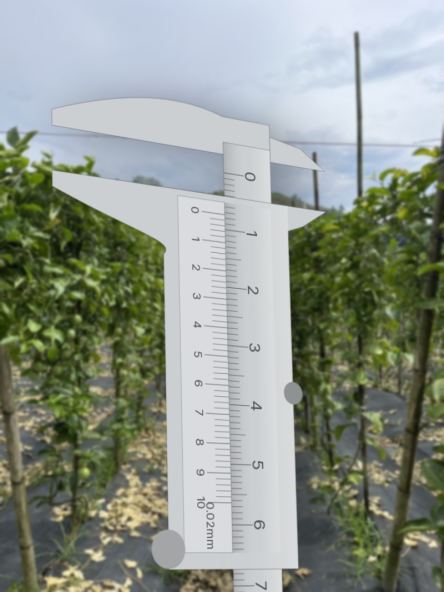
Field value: 7.4 mm
